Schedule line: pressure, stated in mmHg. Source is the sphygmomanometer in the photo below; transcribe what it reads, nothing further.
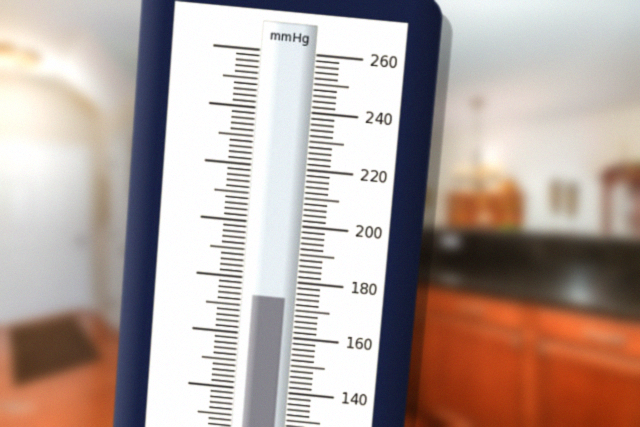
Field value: 174 mmHg
